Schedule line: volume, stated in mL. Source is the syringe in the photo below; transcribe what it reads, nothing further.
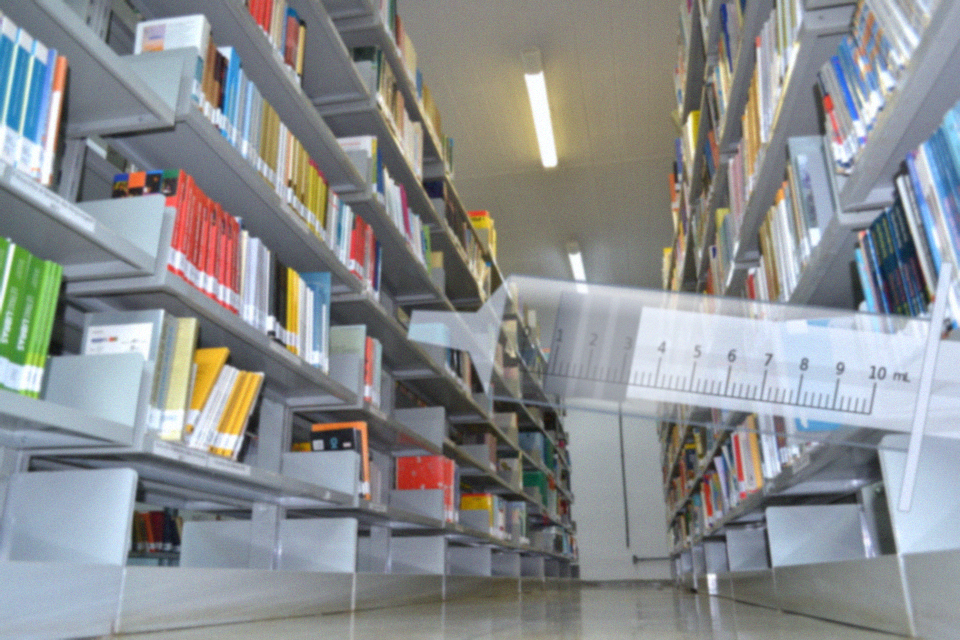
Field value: 0.8 mL
